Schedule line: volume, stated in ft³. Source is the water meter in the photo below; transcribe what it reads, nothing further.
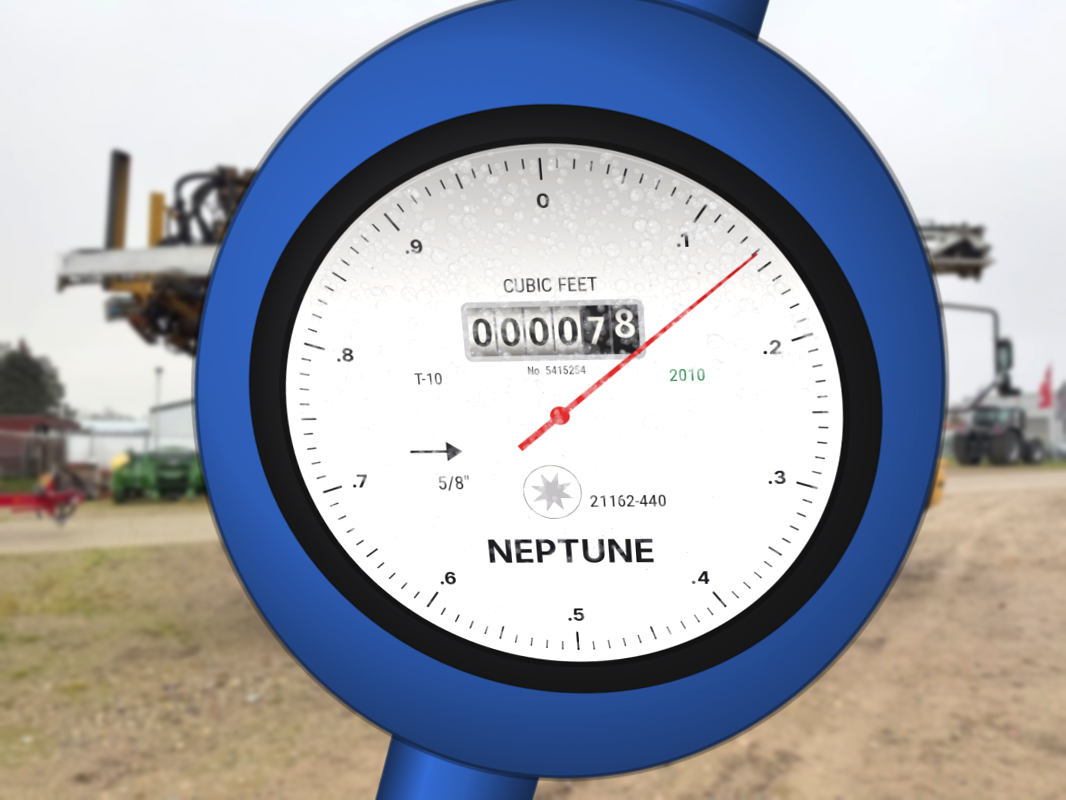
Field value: 78.14 ft³
